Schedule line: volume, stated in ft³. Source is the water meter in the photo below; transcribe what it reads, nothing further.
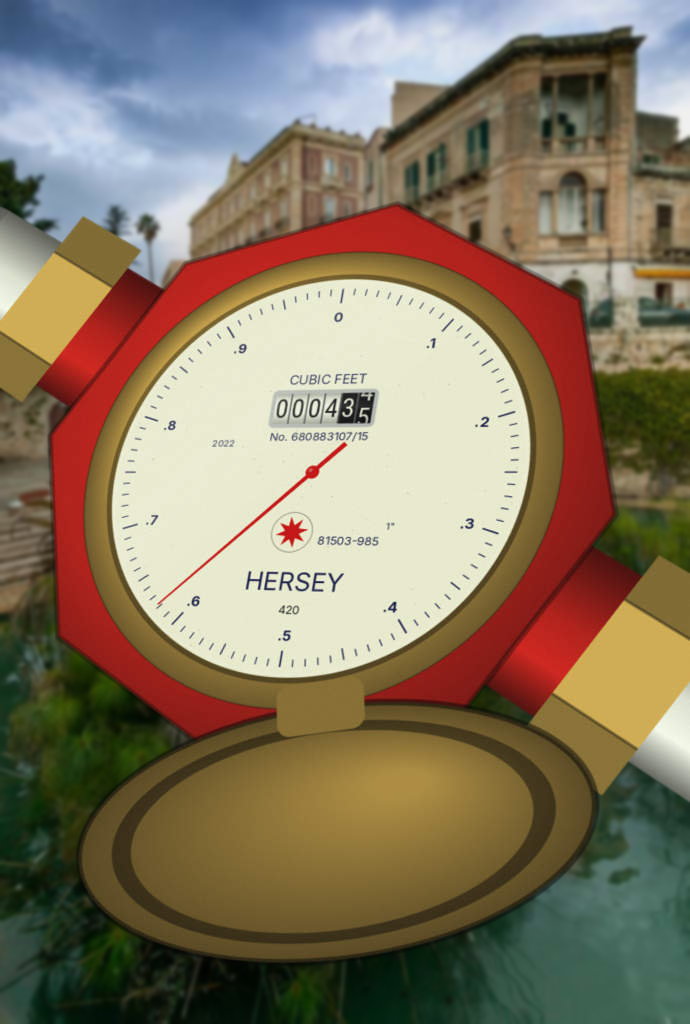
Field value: 434.62 ft³
